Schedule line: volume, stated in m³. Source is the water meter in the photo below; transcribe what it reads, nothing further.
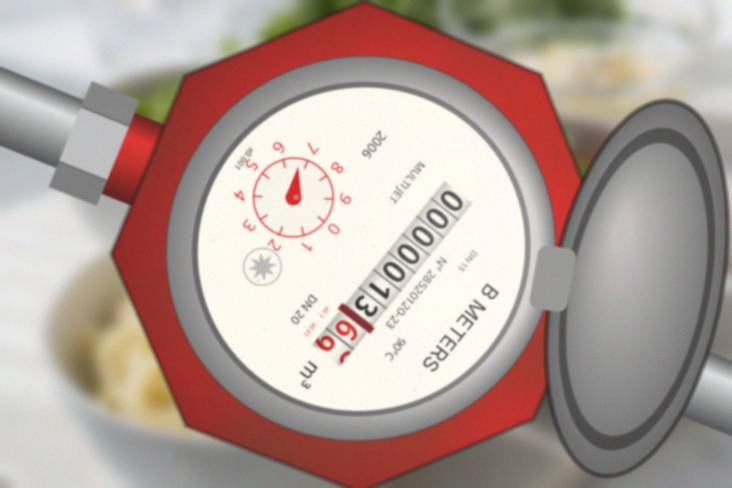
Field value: 13.686 m³
